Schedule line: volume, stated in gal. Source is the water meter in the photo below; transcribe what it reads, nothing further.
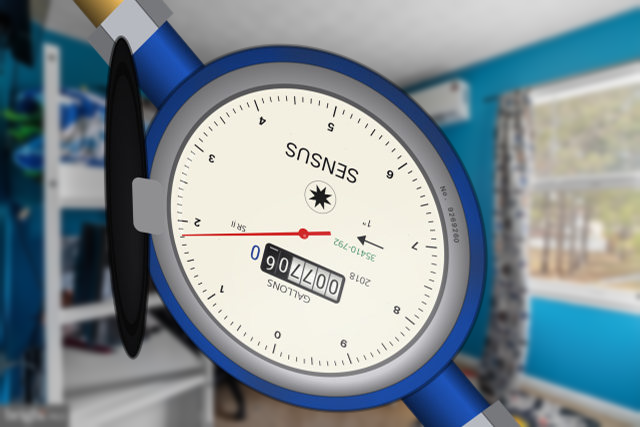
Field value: 77061.8 gal
